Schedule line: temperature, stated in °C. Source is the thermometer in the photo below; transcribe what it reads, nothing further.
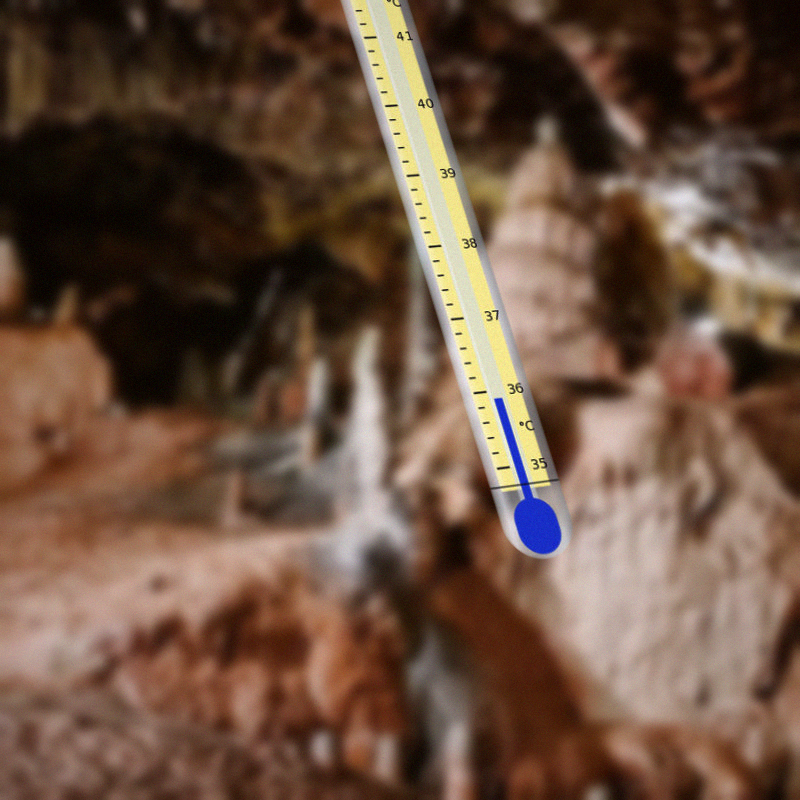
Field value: 35.9 °C
